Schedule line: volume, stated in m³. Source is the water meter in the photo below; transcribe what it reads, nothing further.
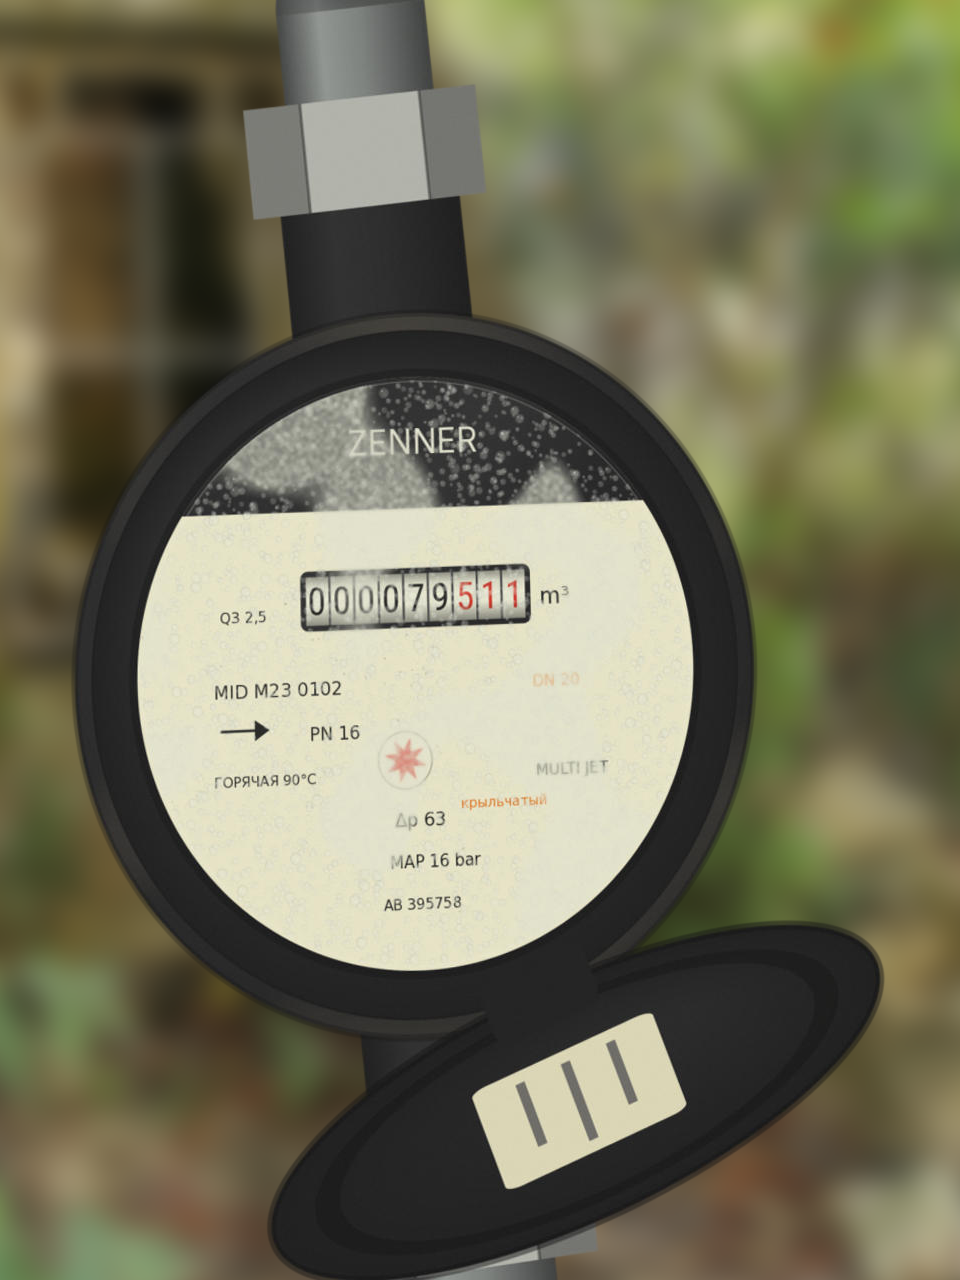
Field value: 79.511 m³
